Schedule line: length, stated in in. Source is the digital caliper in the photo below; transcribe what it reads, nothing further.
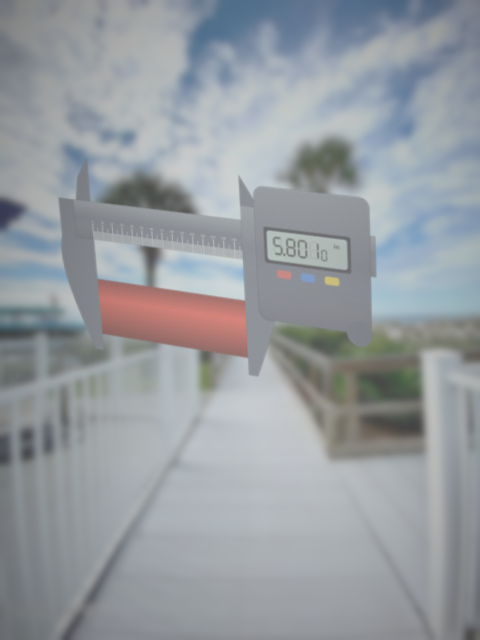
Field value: 5.8010 in
